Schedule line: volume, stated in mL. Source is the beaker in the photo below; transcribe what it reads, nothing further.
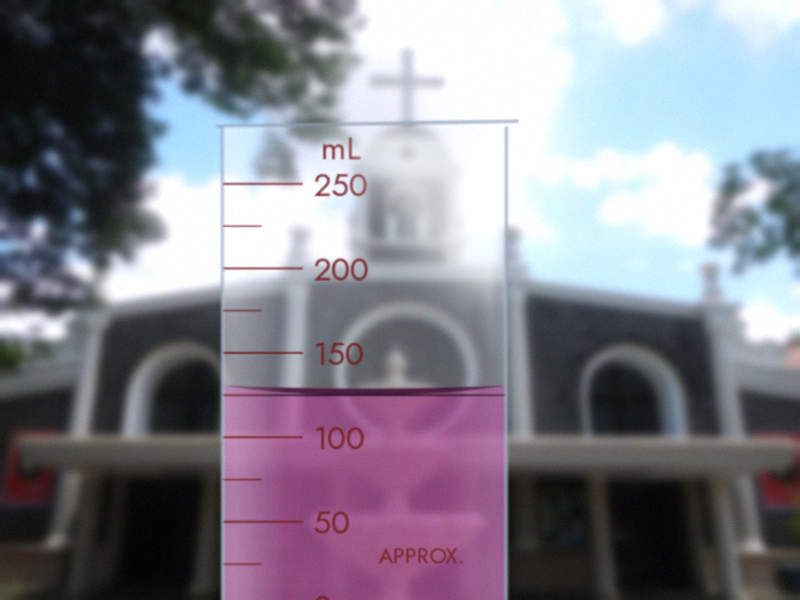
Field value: 125 mL
